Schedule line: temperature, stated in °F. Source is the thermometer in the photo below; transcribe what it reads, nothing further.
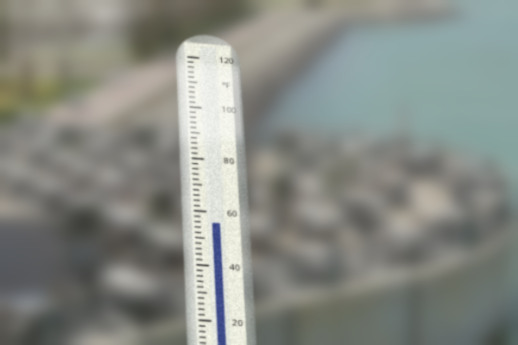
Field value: 56 °F
